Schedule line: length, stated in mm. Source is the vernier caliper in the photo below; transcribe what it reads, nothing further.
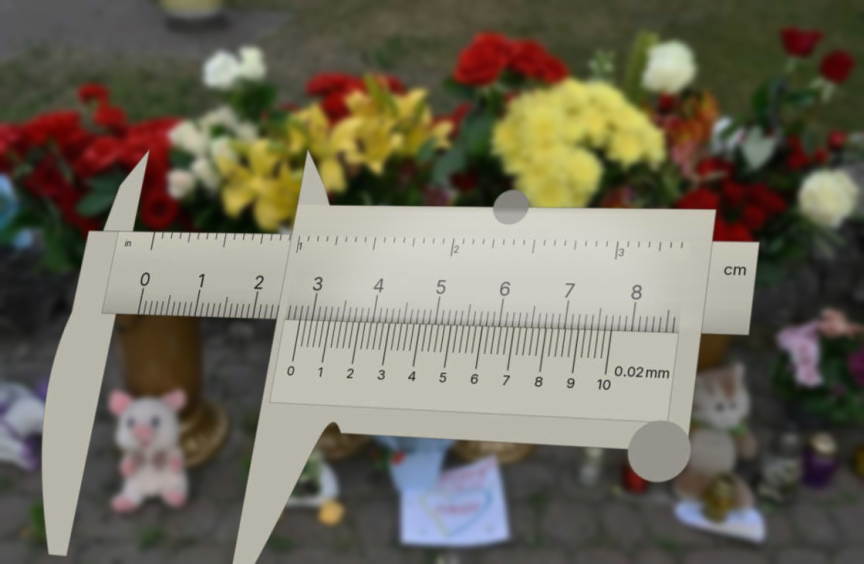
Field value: 28.0 mm
